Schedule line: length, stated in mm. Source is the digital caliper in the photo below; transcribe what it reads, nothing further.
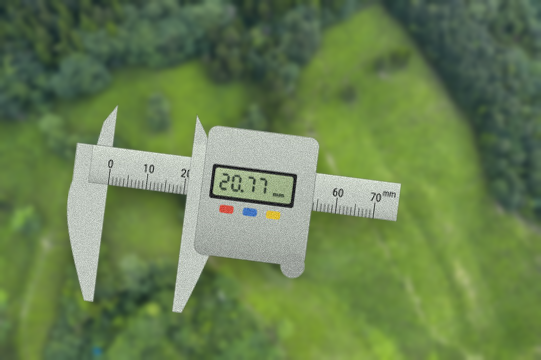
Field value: 20.77 mm
